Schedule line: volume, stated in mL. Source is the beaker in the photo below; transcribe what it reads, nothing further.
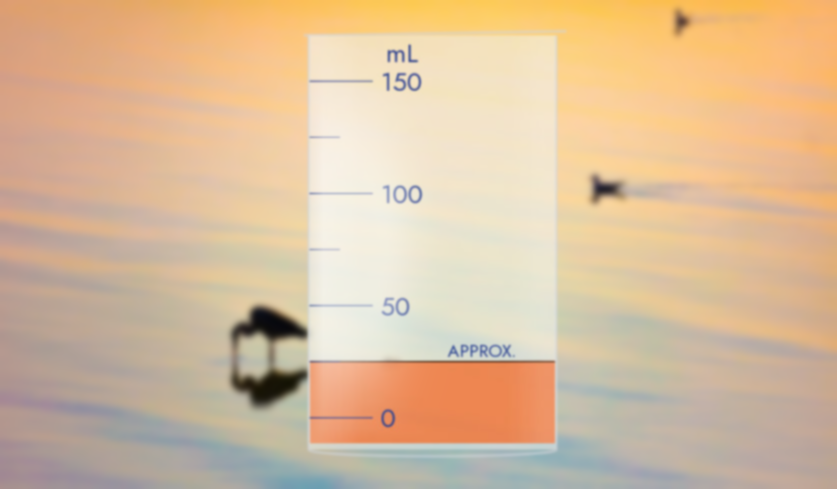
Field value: 25 mL
